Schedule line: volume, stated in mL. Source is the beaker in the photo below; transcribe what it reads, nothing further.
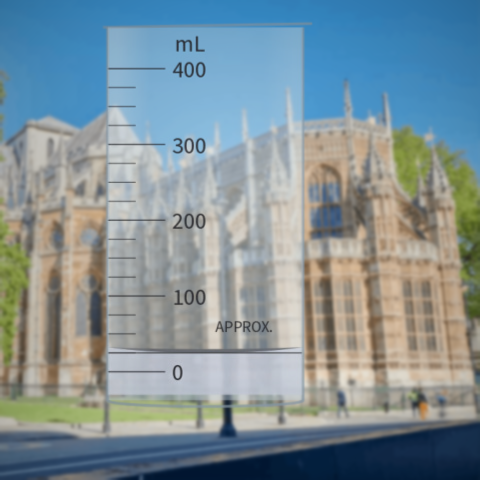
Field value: 25 mL
